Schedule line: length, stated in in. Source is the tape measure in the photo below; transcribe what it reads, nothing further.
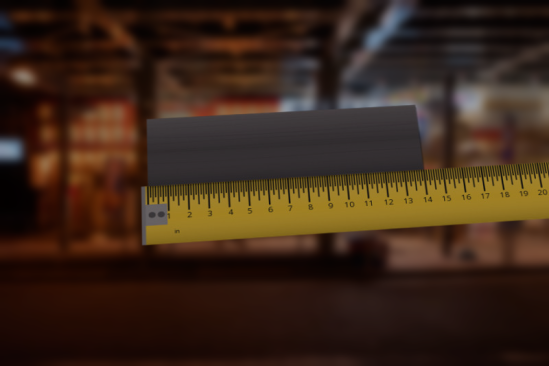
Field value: 14 in
